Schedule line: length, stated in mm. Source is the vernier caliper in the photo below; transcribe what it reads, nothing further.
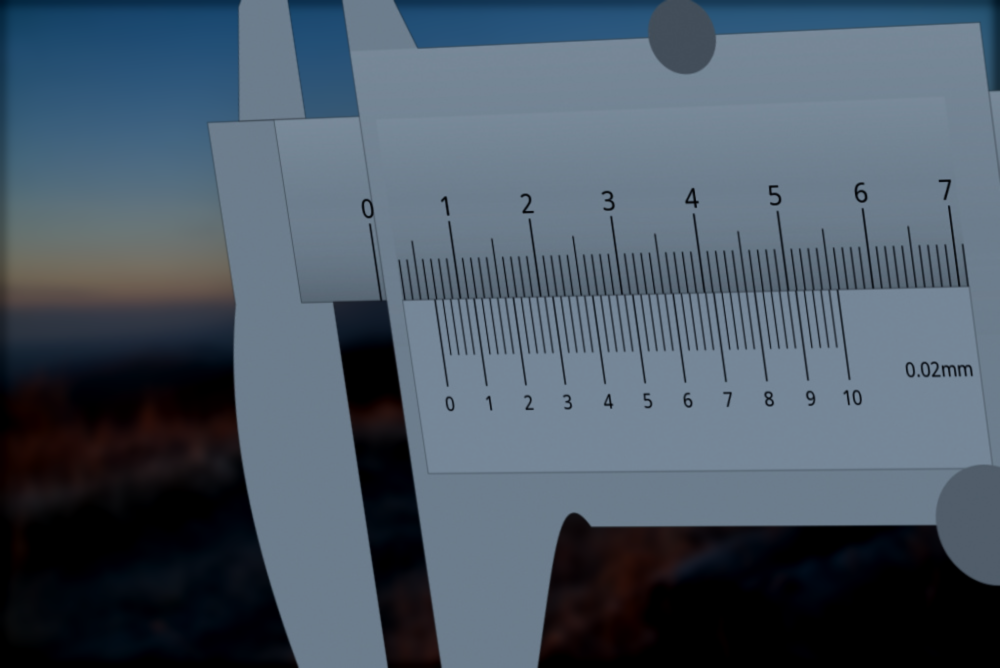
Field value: 6.8 mm
